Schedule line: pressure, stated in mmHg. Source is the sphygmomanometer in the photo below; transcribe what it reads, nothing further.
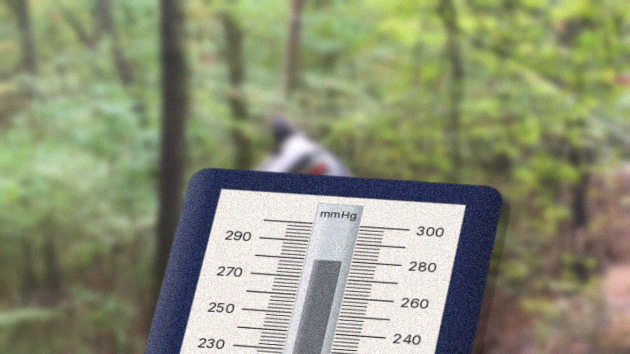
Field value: 280 mmHg
